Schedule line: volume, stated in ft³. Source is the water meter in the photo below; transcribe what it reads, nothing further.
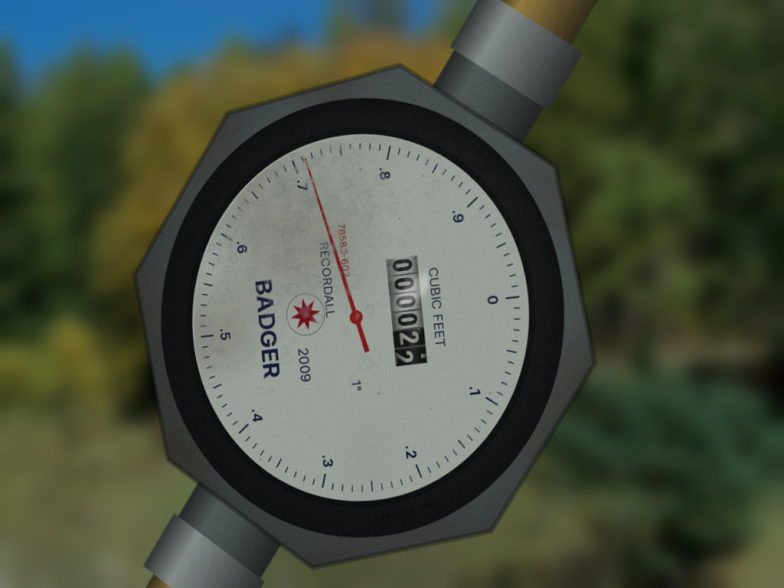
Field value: 21.71 ft³
